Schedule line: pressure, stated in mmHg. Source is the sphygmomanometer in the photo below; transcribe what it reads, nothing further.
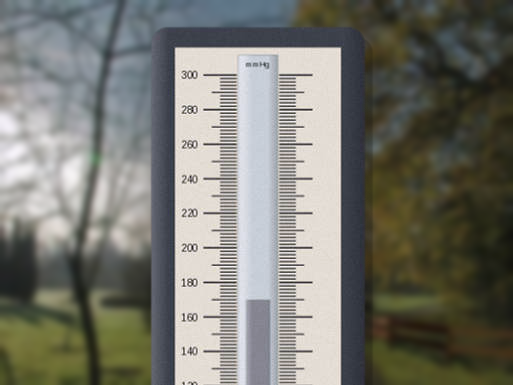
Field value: 170 mmHg
